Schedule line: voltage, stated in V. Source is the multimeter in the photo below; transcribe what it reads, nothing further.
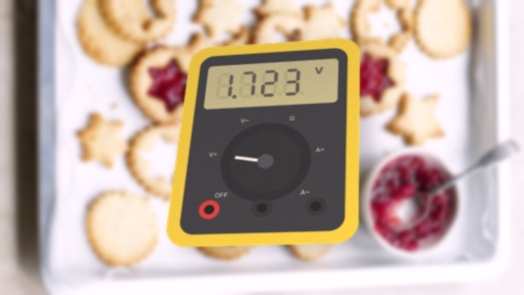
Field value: 1.723 V
